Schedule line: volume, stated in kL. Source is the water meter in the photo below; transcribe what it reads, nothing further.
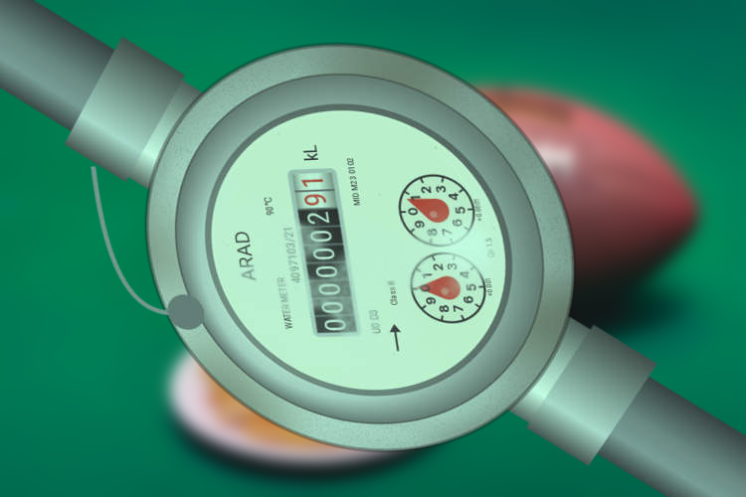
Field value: 2.9100 kL
